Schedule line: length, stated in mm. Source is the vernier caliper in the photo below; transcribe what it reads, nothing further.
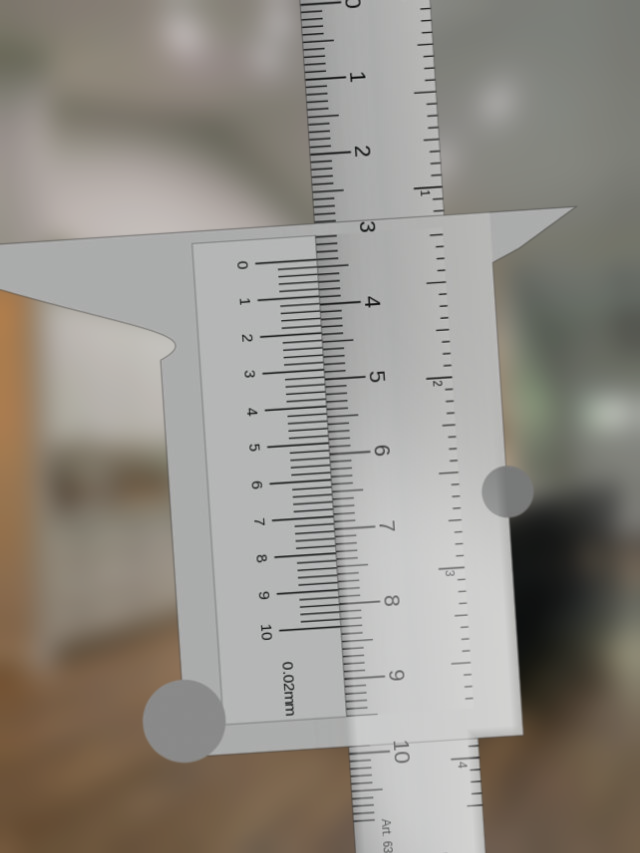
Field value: 34.0 mm
